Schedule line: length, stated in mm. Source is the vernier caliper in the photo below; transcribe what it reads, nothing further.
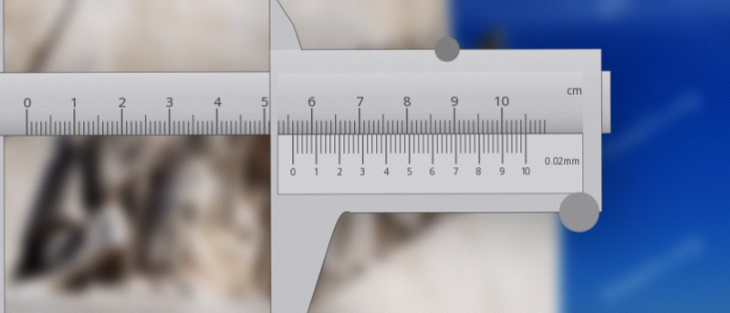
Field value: 56.0 mm
